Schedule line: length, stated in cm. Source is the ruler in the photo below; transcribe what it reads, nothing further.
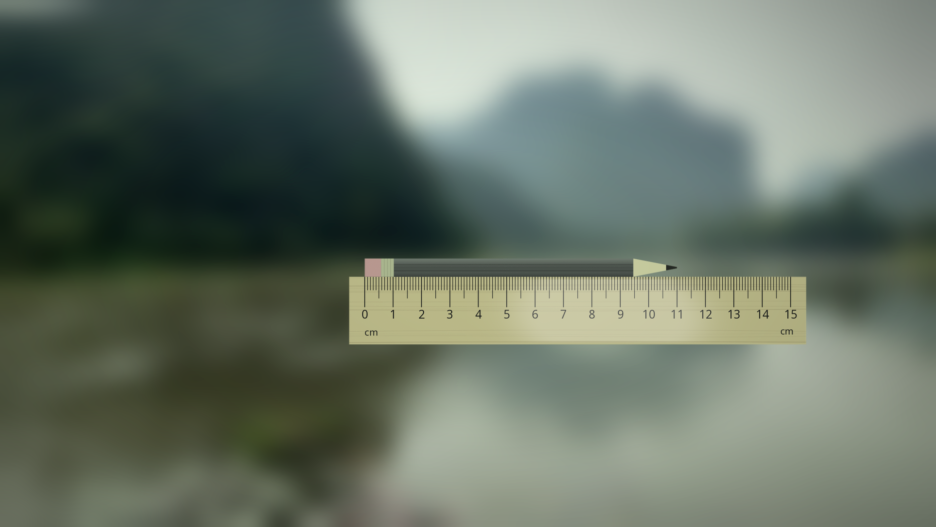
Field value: 11 cm
